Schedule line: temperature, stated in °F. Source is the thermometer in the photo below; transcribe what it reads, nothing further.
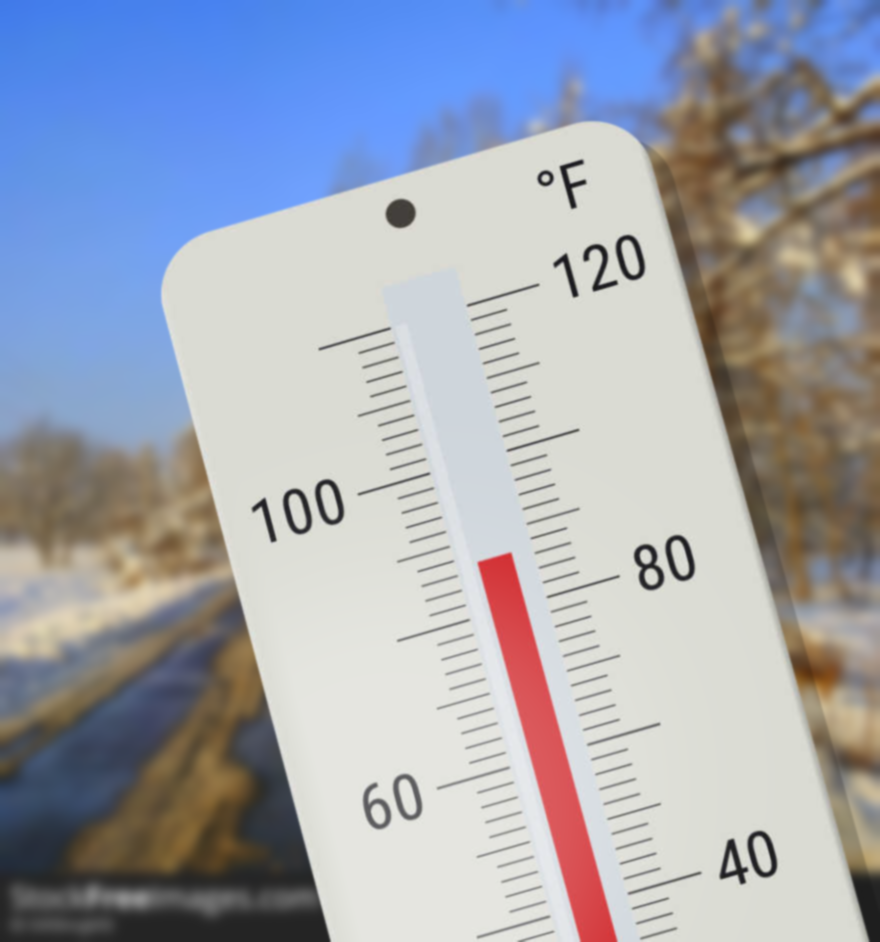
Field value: 87 °F
